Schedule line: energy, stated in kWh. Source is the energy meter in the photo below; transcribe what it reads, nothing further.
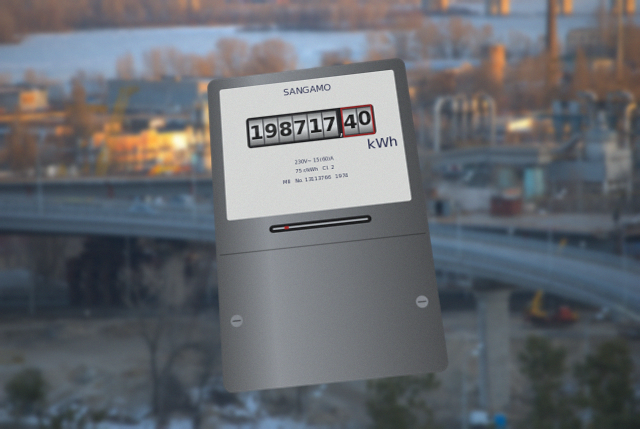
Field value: 198717.40 kWh
